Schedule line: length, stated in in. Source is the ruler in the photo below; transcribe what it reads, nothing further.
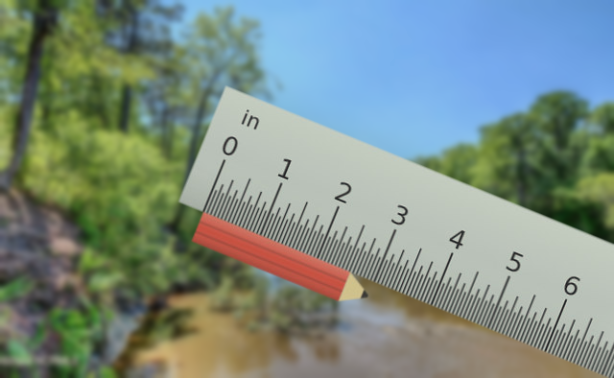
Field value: 3 in
